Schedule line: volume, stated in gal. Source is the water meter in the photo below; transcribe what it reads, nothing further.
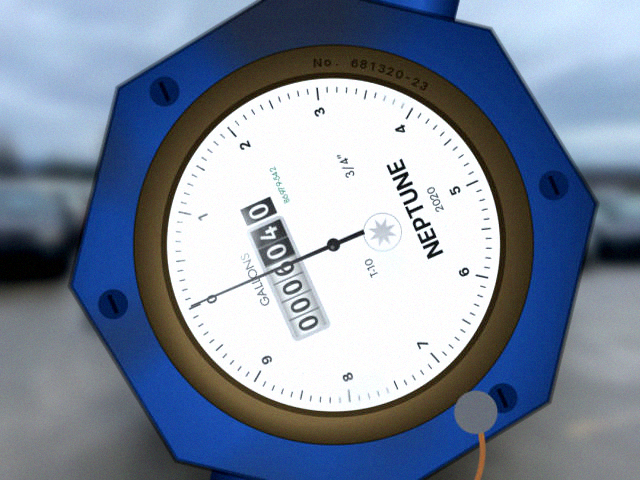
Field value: 6040.0 gal
